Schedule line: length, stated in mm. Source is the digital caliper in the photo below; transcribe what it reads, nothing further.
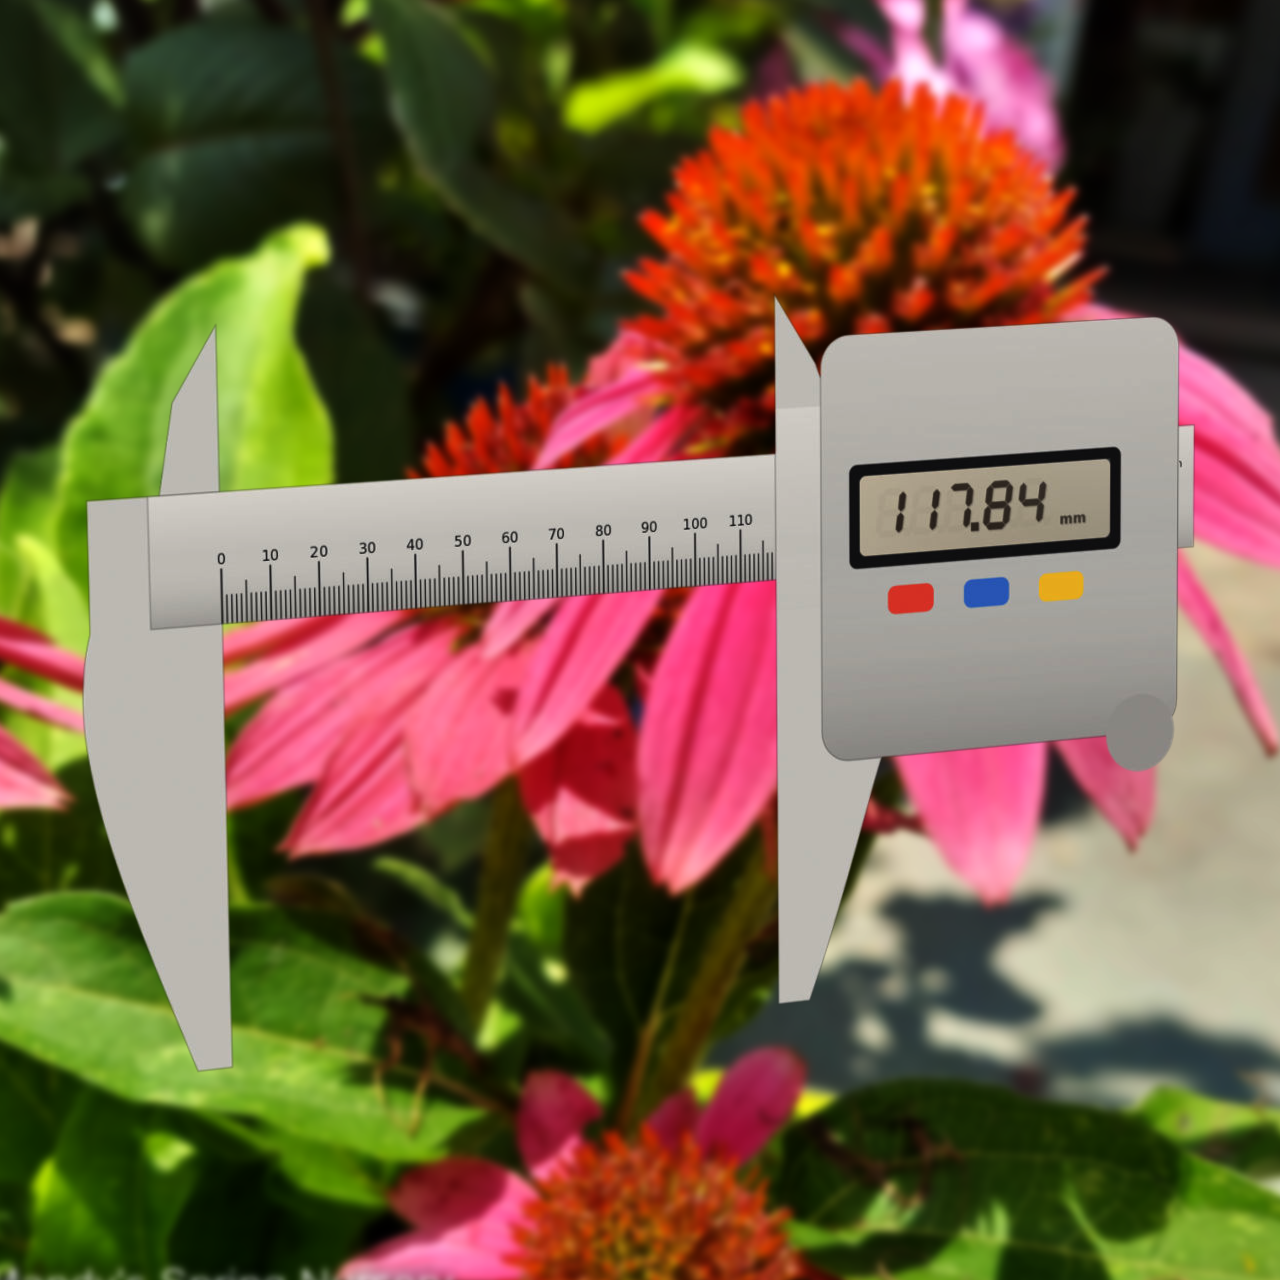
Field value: 117.84 mm
